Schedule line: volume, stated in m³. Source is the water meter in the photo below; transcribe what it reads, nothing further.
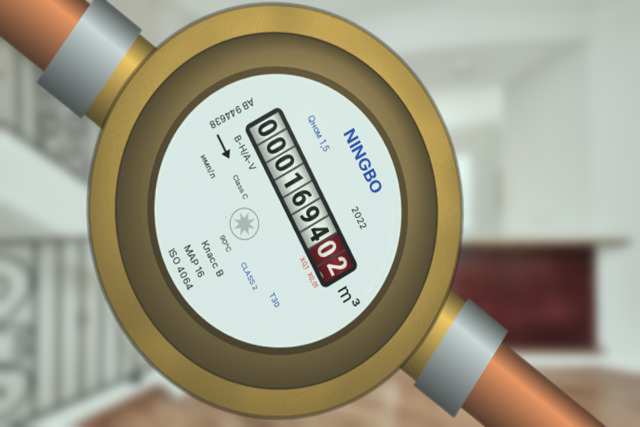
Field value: 1694.02 m³
